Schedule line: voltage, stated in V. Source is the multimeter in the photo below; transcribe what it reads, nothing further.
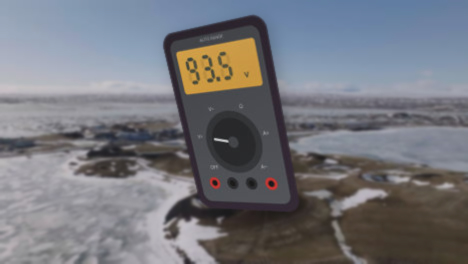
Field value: 93.5 V
